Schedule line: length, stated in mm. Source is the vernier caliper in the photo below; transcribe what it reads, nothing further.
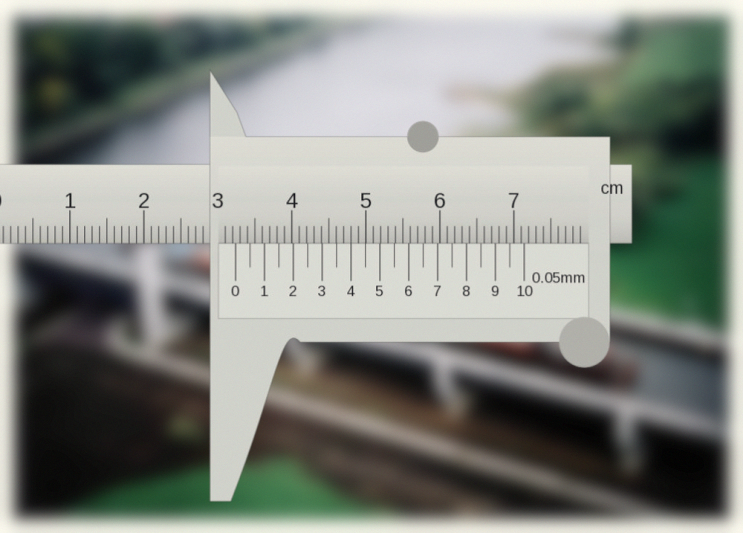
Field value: 32.4 mm
